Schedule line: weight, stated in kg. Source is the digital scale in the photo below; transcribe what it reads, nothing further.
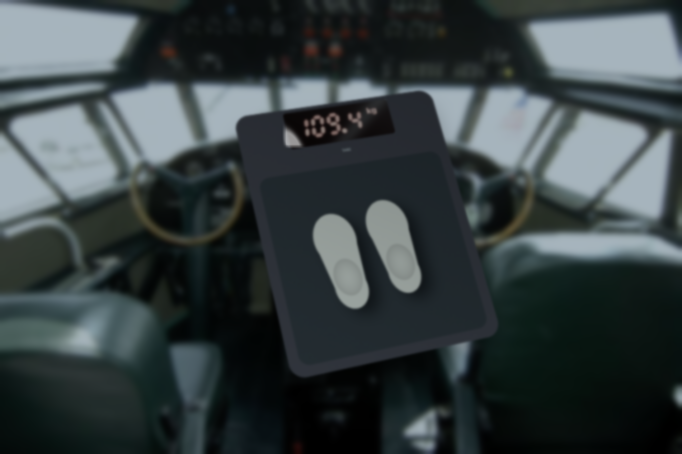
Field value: 109.4 kg
